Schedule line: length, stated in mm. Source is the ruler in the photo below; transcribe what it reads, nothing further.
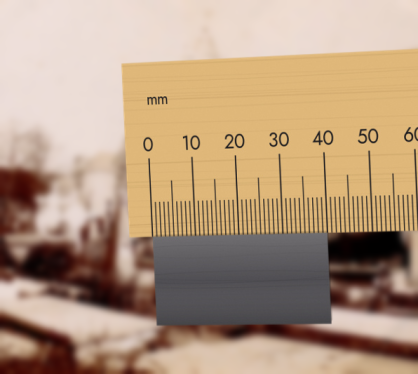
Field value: 40 mm
